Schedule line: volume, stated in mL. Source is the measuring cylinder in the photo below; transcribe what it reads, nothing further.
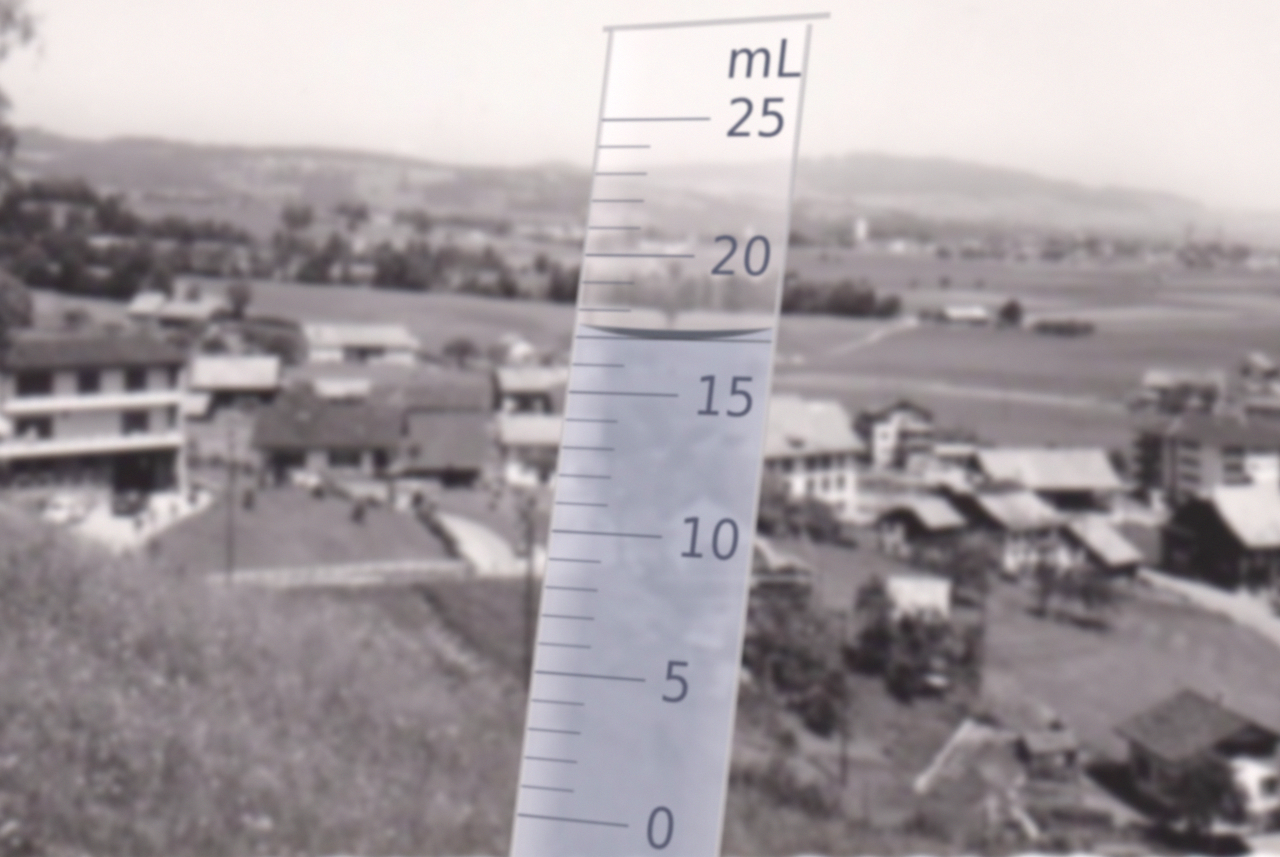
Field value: 17 mL
